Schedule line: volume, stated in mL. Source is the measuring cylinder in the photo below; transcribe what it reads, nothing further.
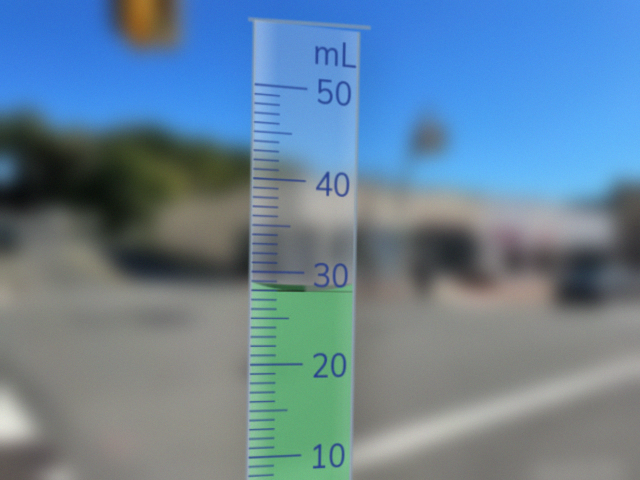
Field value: 28 mL
